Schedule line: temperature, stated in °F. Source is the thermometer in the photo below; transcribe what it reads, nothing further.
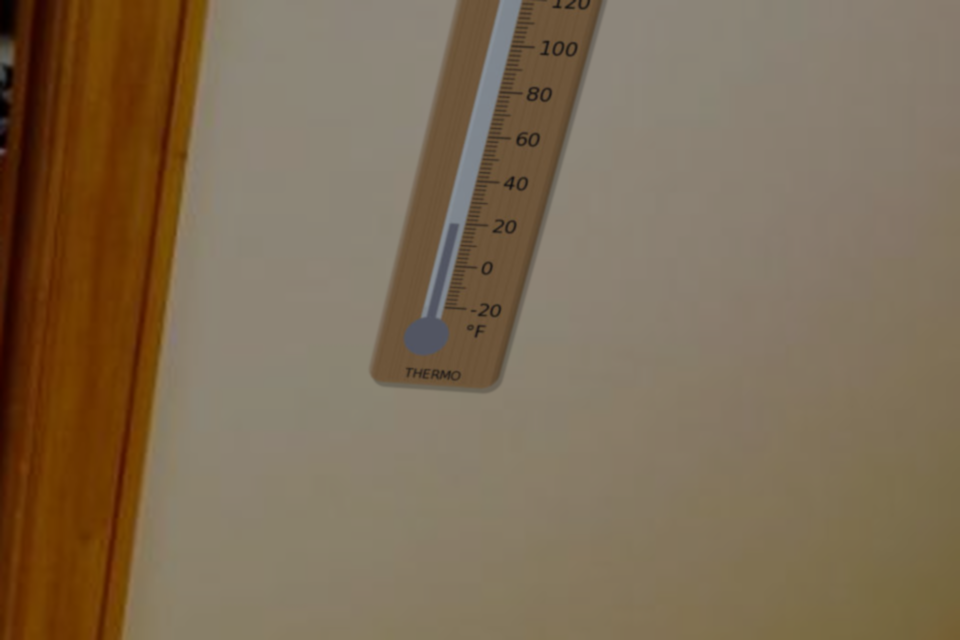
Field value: 20 °F
